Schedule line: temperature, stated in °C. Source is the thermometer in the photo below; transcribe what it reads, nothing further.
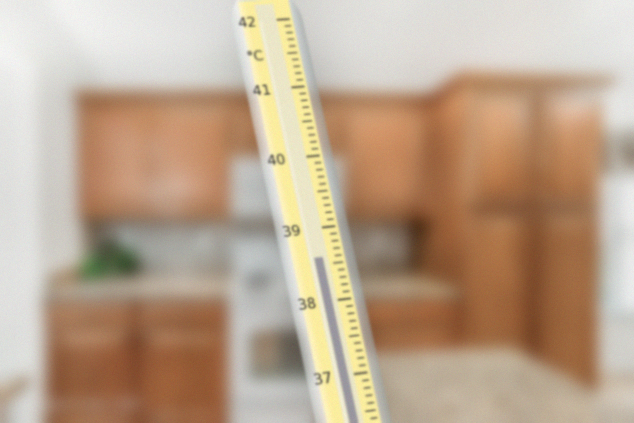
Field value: 38.6 °C
